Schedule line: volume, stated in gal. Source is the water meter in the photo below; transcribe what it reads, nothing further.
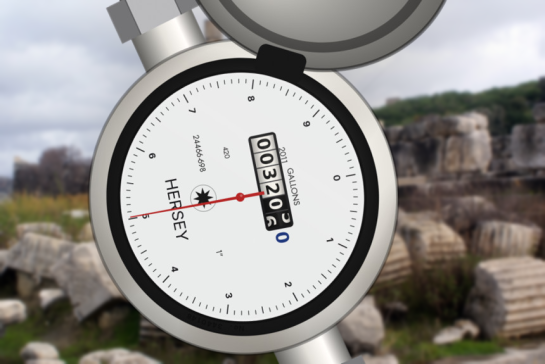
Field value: 32055.0 gal
